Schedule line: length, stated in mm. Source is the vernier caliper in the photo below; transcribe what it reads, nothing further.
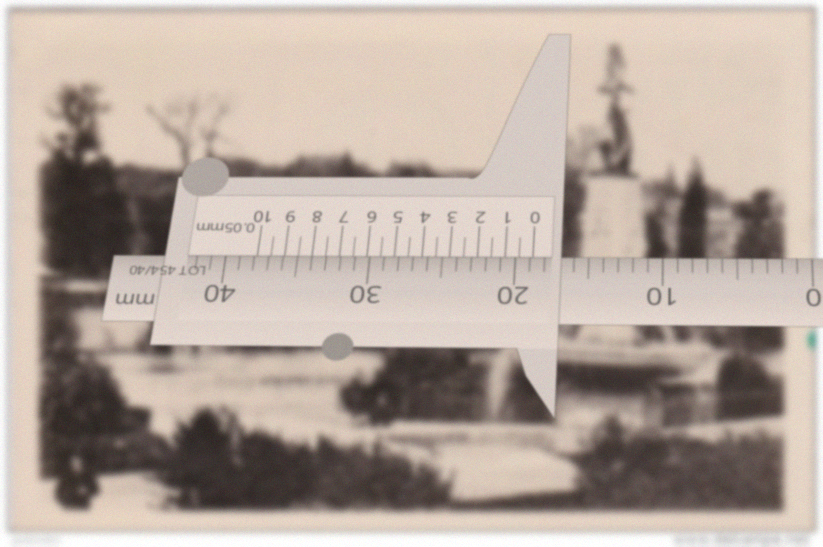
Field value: 18.8 mm
